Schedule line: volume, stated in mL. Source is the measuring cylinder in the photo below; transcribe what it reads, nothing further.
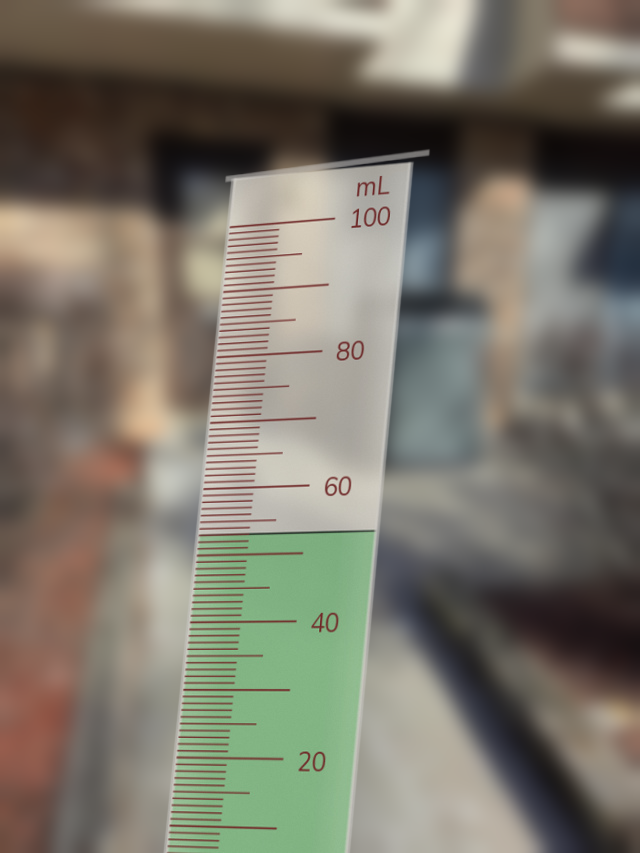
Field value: 53 mL
